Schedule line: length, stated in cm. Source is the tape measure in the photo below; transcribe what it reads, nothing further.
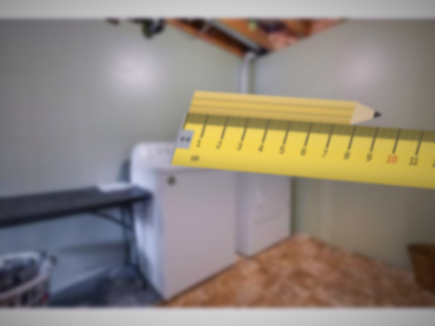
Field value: 9 cm
